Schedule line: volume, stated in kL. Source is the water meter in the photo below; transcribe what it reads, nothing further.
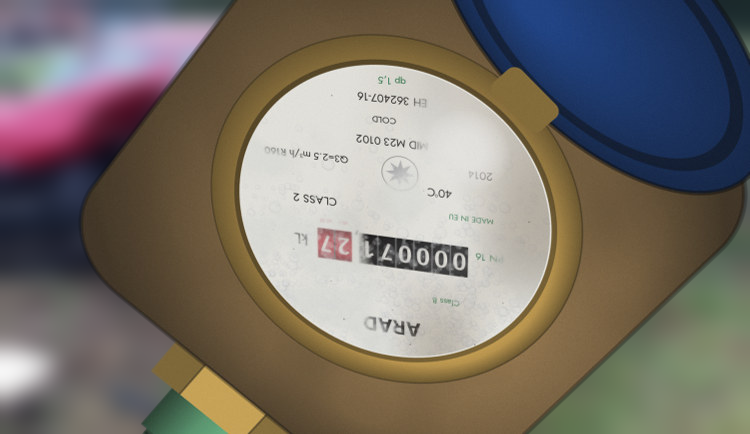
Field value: 71.27 kL
